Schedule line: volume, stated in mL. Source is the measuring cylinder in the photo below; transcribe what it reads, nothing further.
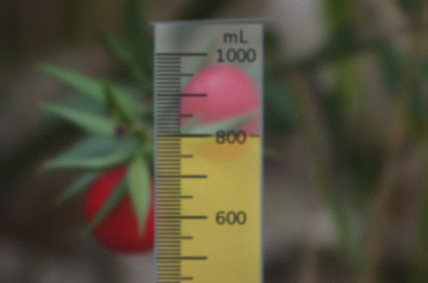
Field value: 800 mL
